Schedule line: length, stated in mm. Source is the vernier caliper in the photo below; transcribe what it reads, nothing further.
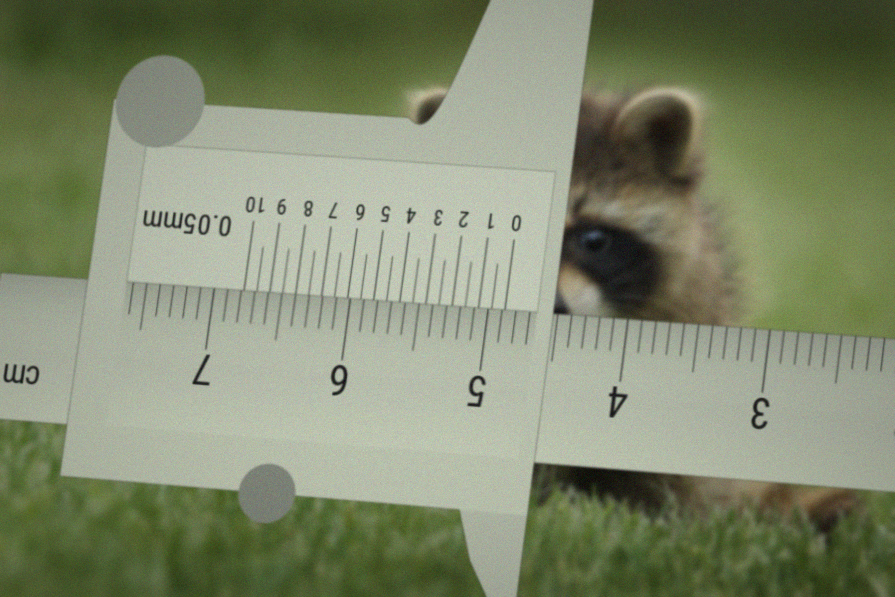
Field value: 48.8 mm
